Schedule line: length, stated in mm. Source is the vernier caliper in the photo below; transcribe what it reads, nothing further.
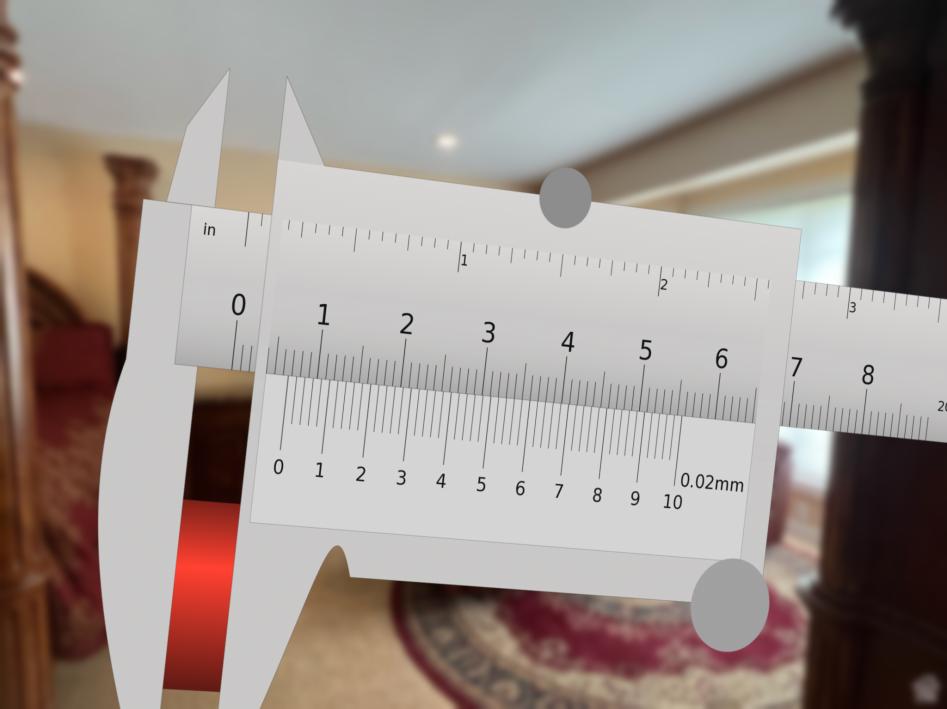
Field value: 6.6 mm
